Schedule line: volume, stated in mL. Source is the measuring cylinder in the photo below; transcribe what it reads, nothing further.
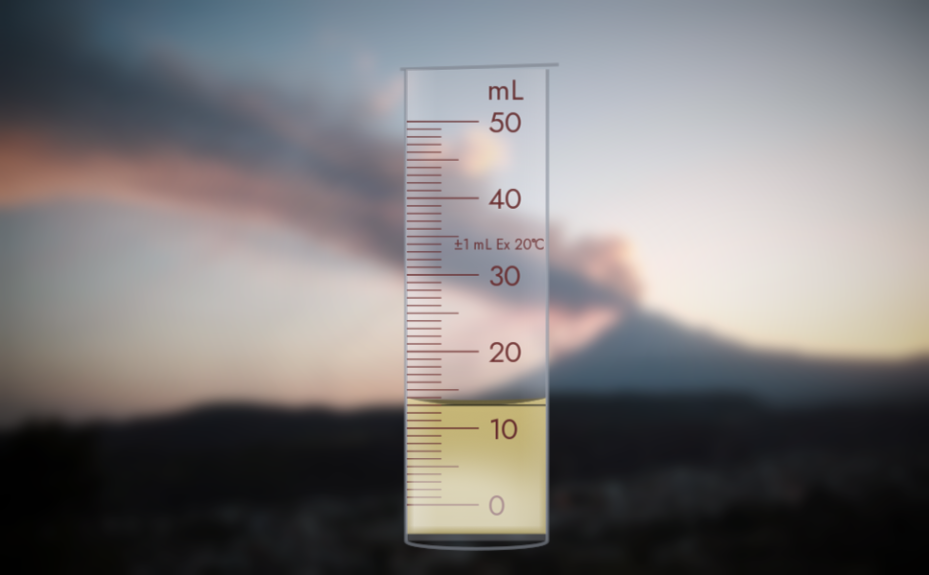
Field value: 13 mL
